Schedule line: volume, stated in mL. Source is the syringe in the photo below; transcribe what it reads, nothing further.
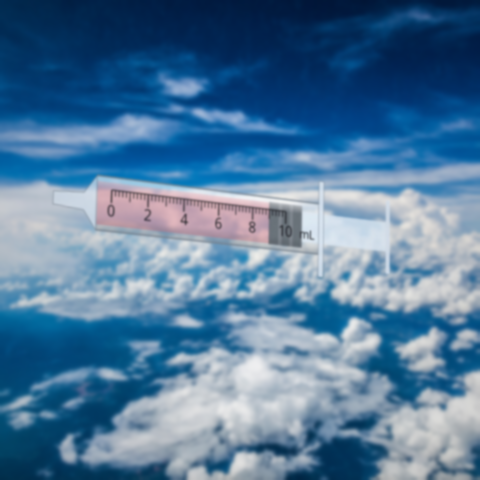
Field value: 9 mL
